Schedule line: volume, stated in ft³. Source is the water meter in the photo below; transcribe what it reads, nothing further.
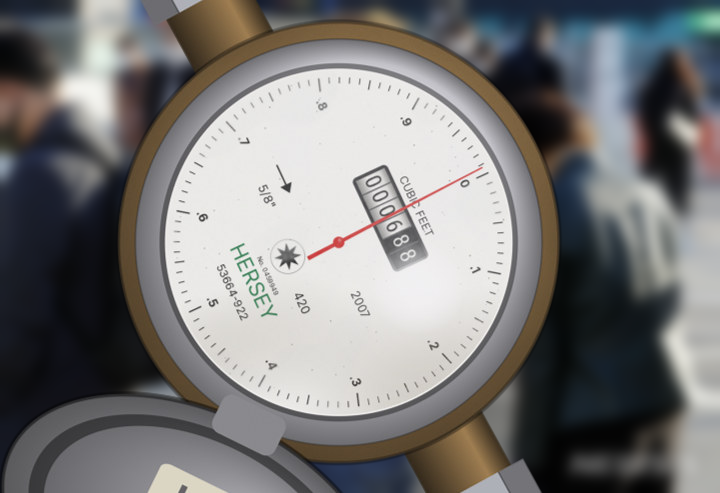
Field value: 687.99 ft³
